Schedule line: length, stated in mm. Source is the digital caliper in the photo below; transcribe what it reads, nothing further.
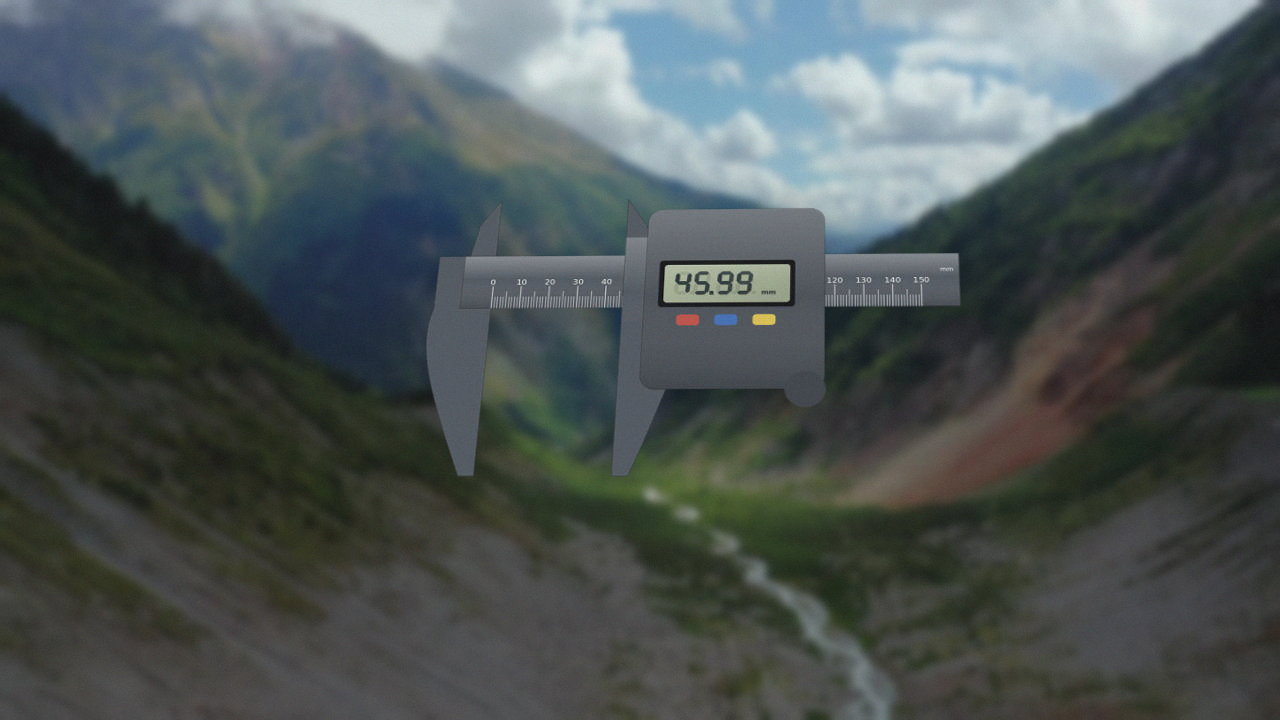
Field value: 45.99 mm
